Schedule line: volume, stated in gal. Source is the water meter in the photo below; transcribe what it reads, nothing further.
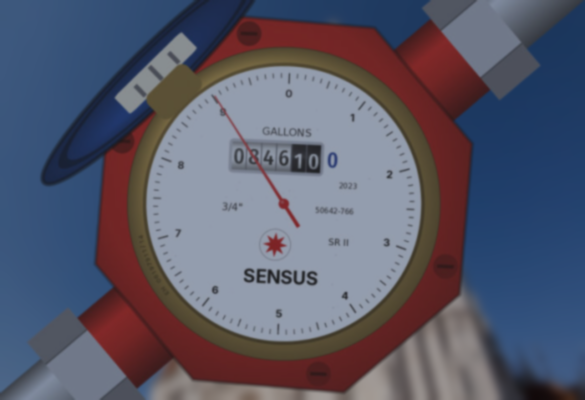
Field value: 846099.0 gal
